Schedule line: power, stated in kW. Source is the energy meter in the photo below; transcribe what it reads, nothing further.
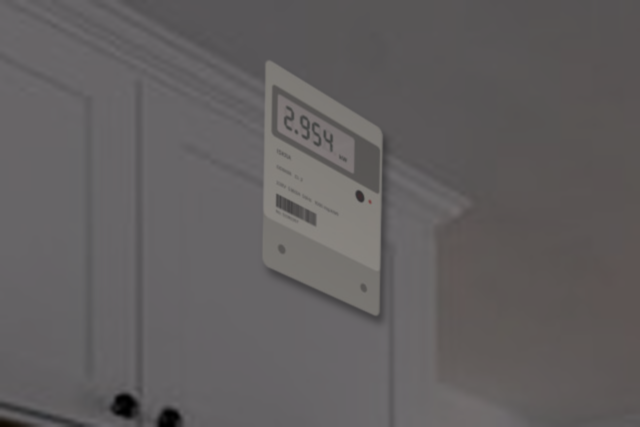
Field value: 2.954 kW
